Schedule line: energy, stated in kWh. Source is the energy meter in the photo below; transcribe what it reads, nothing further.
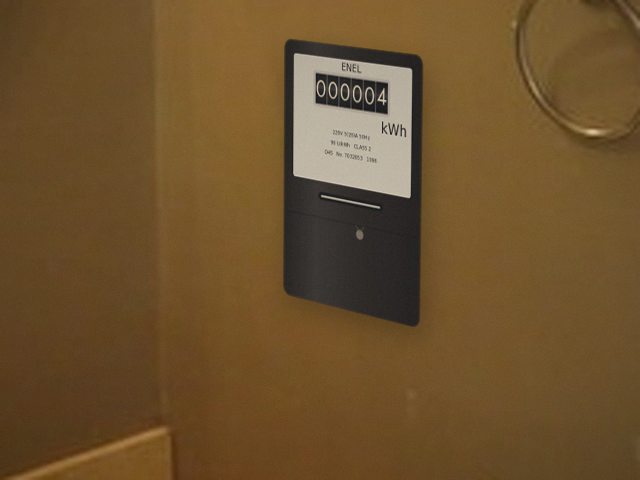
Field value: 4 kWh
